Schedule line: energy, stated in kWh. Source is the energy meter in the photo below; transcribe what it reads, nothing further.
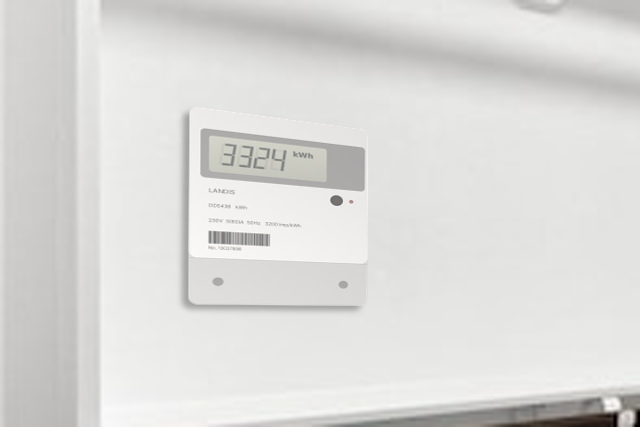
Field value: 3324 kWh
